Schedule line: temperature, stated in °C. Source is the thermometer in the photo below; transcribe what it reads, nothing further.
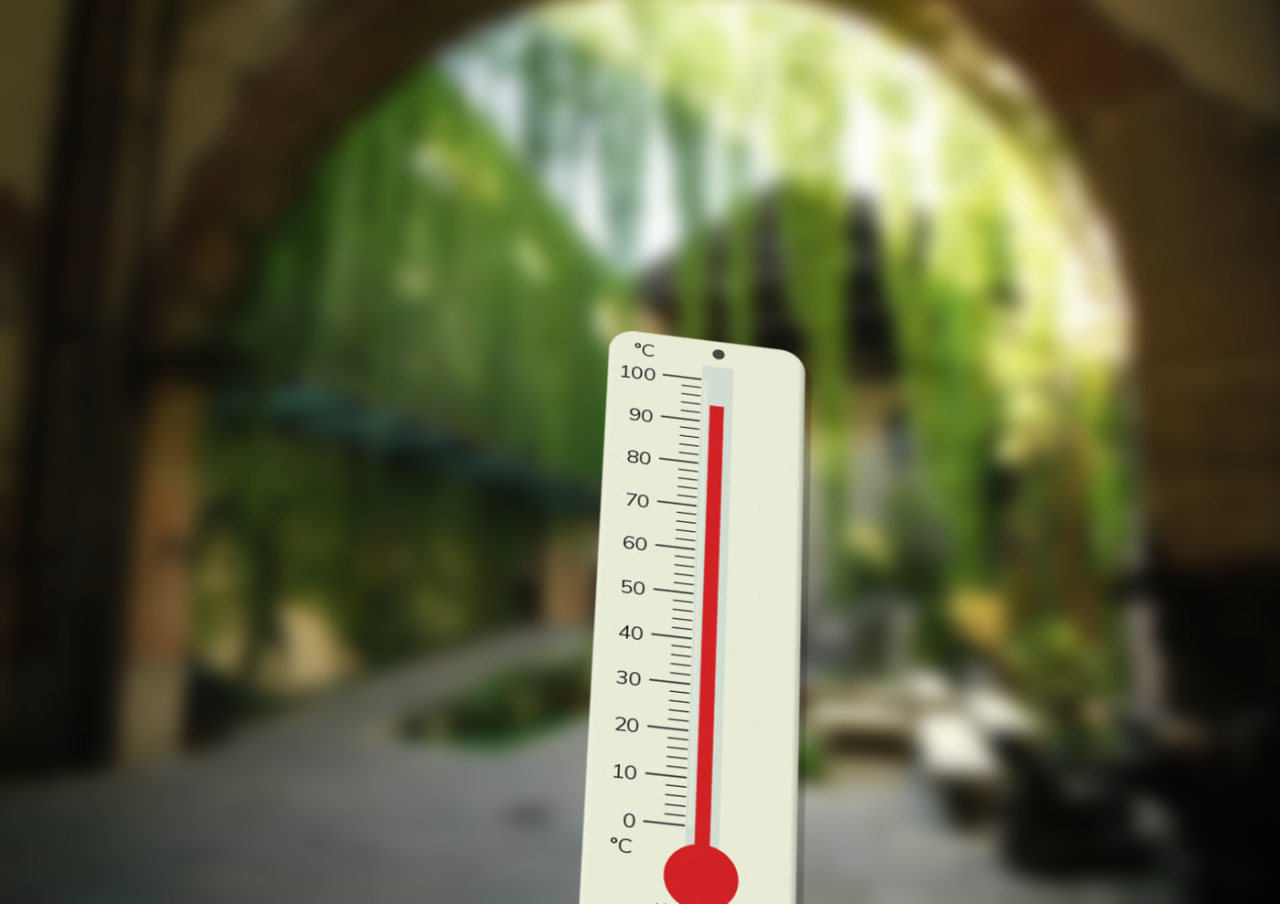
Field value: 94 °C
